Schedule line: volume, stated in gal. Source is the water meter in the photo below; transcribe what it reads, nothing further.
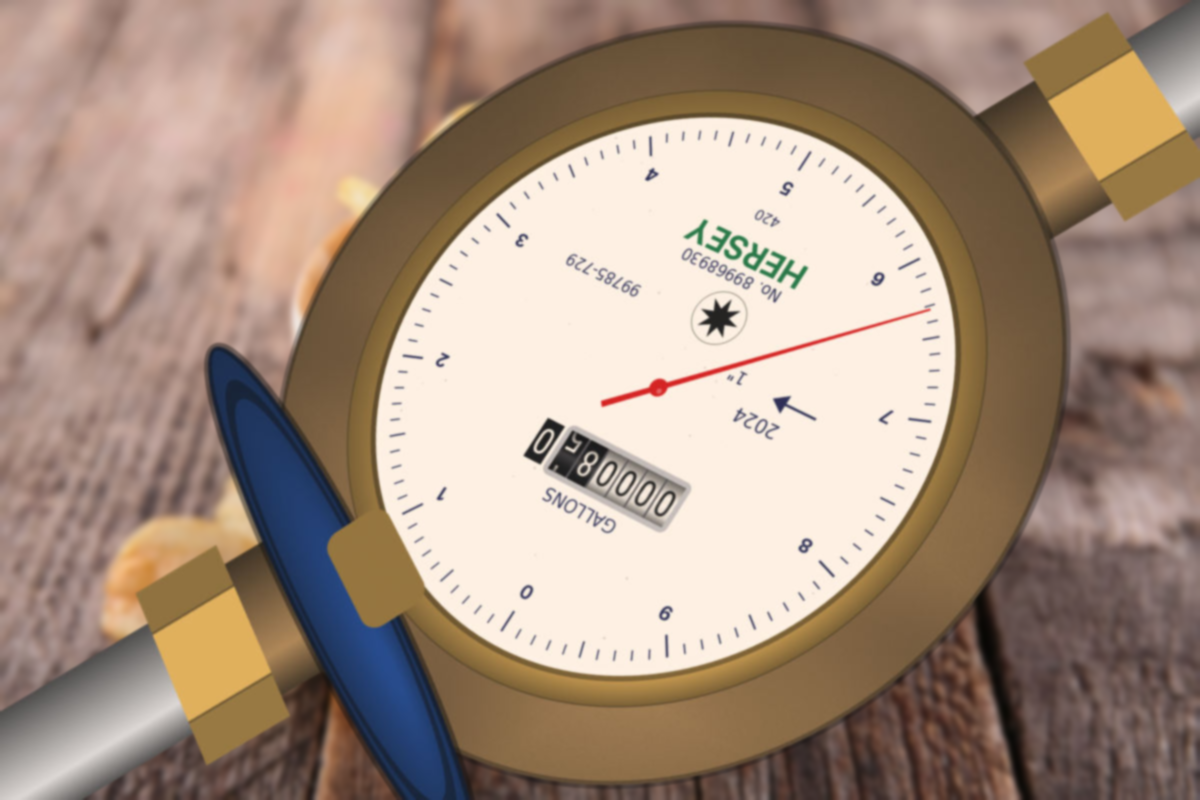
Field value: 846.3 gal
